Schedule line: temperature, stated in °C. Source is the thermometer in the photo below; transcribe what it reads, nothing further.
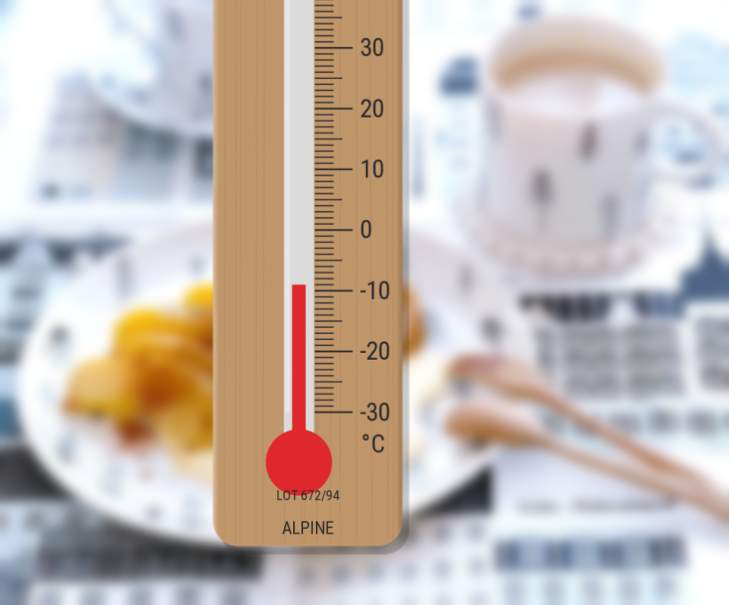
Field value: -9 °C
